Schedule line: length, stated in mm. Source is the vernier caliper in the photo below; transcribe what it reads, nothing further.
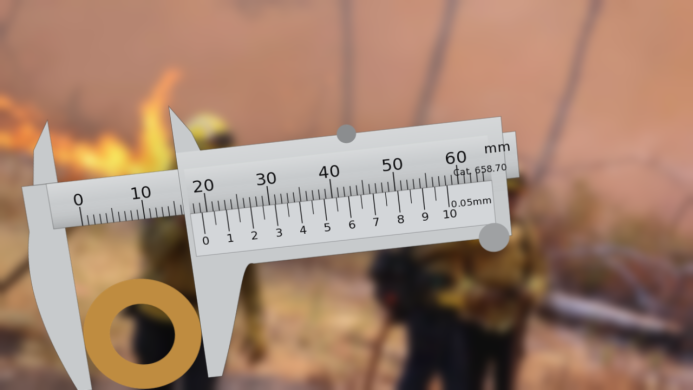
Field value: 19.2 mm
